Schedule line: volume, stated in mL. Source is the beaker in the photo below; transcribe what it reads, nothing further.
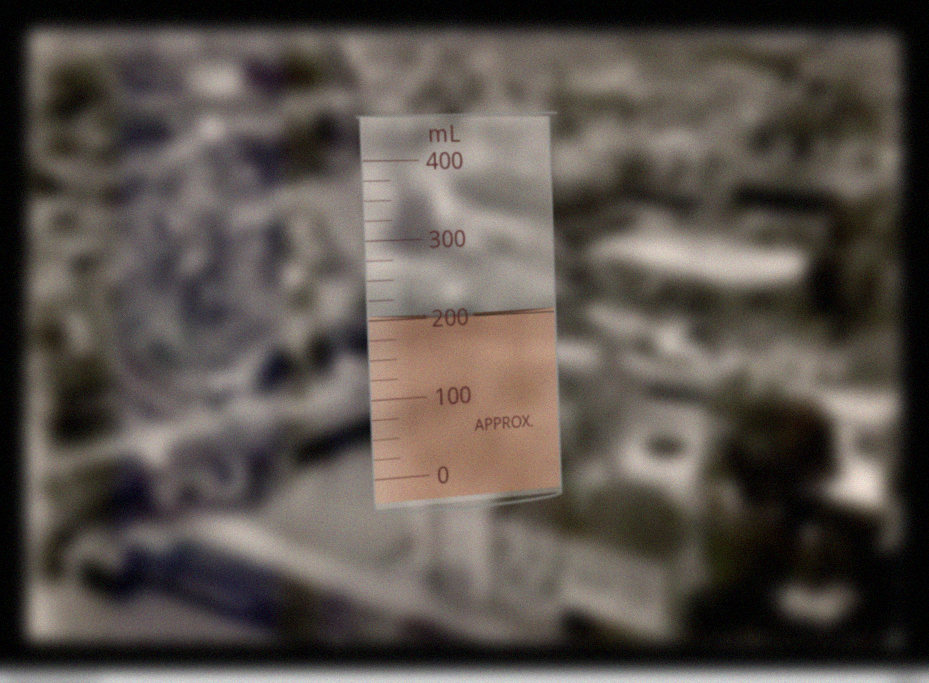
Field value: 200 mL
